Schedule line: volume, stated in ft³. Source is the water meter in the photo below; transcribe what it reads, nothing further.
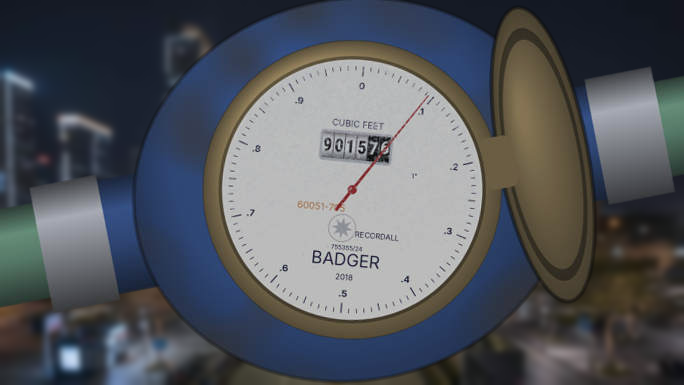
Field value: 901576.09 ft³
